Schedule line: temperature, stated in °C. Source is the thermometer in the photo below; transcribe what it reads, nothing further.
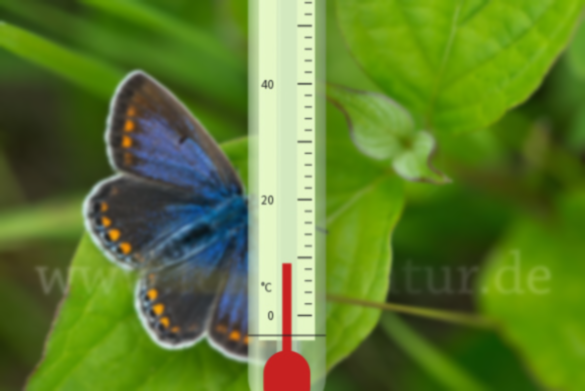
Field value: 9 °C
